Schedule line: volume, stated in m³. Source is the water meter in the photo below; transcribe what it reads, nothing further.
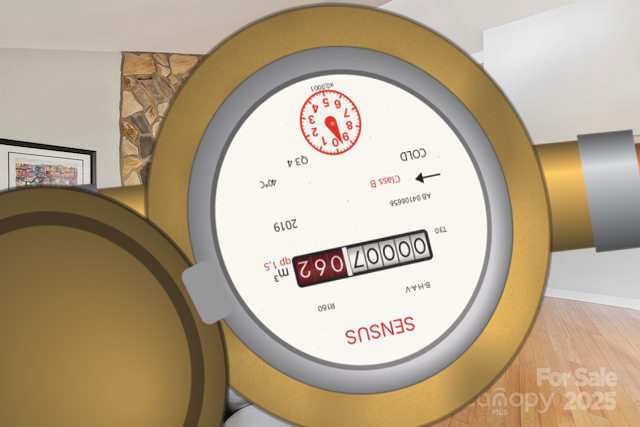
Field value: 7.0619 m³
